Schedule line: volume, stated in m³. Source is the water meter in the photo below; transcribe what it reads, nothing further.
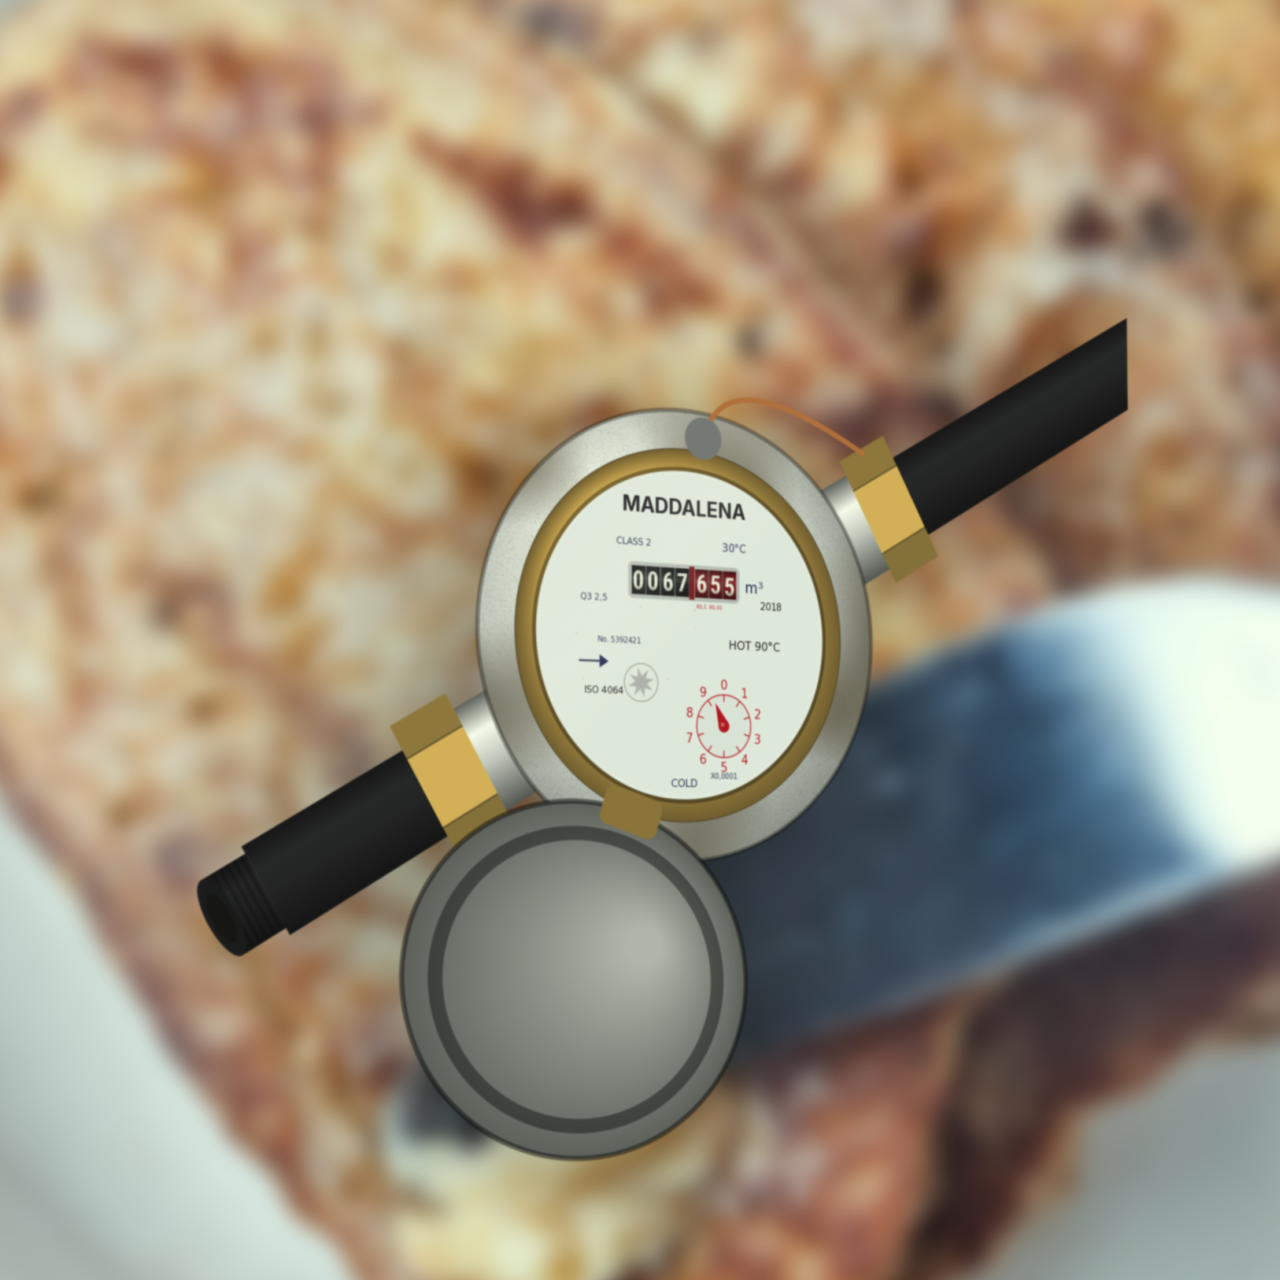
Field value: 67.6549 m³
